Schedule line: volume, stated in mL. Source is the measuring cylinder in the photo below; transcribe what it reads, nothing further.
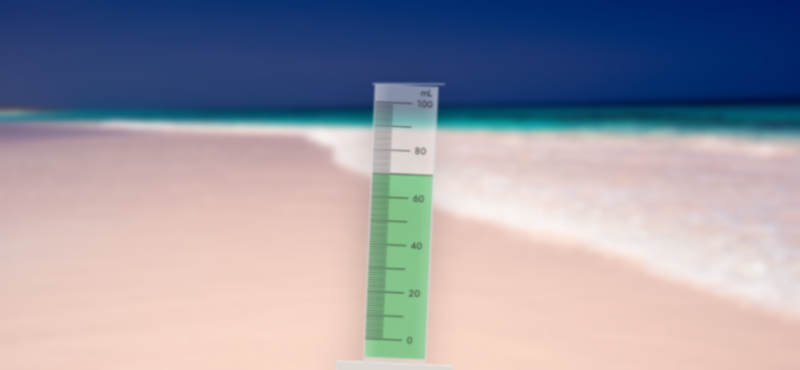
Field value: 70 mL
